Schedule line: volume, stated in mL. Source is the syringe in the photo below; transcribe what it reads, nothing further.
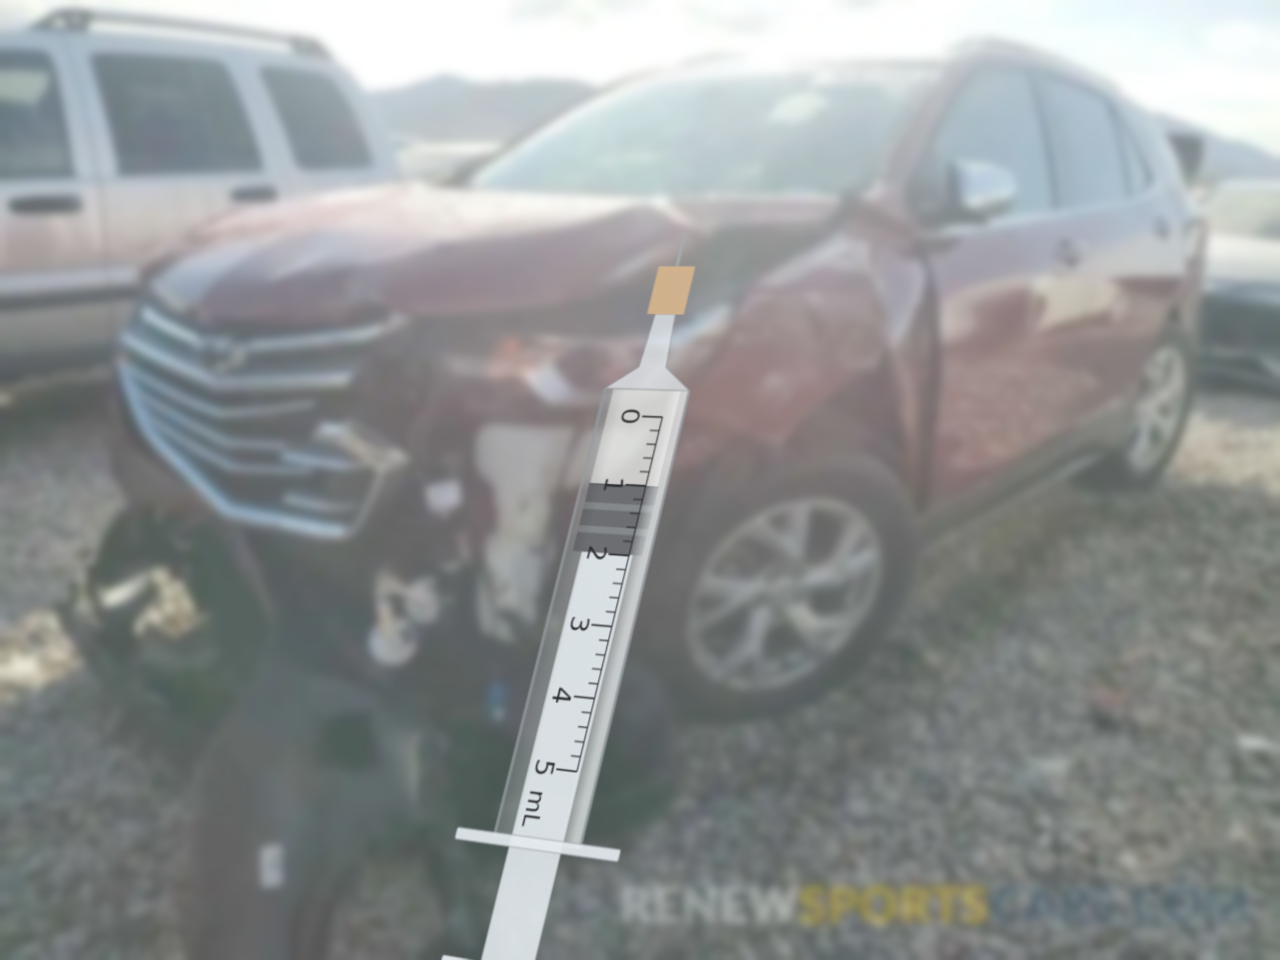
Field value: 1 mL
